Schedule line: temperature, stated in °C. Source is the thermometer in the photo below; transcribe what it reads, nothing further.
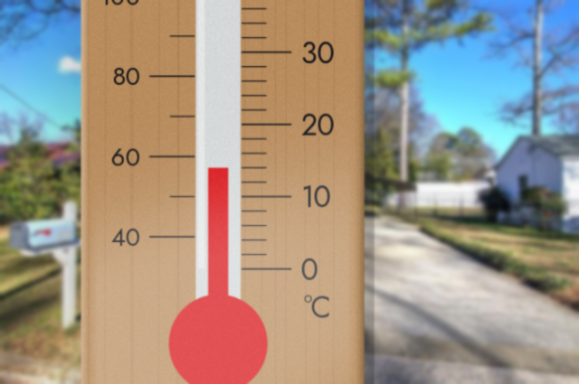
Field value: 14 °C
